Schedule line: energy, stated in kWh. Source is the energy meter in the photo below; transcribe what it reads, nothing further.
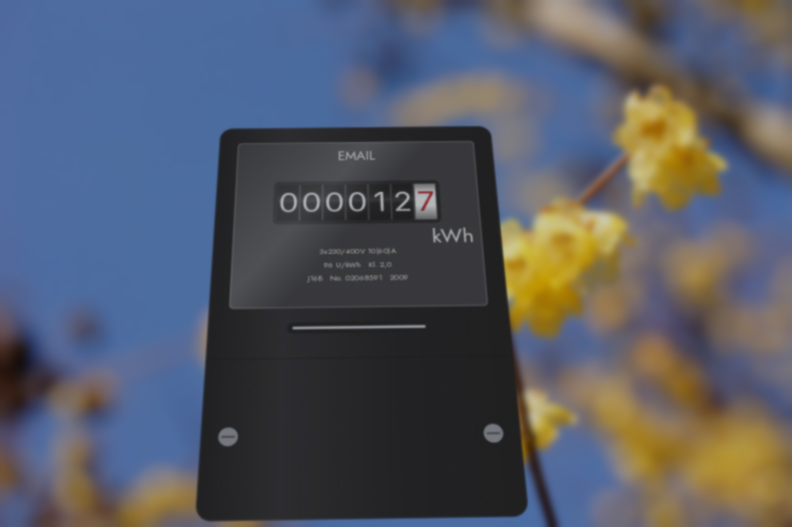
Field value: 12.7 kWh
